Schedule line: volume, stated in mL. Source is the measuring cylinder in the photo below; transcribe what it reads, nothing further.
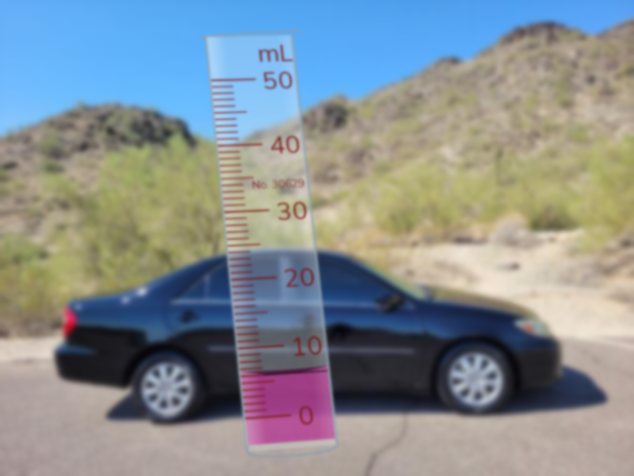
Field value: 6 mL
